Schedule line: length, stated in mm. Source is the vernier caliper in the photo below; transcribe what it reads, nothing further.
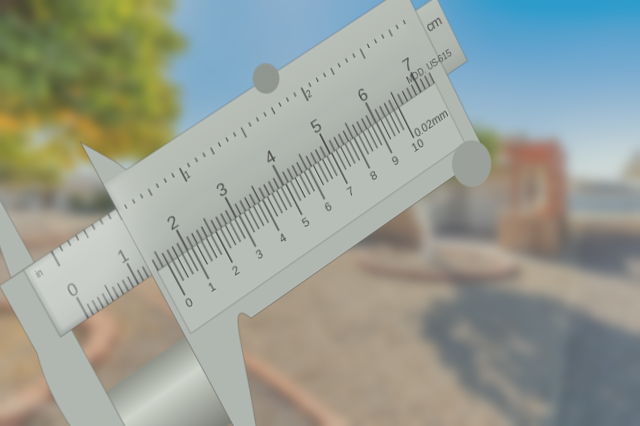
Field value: 16.0 mm
